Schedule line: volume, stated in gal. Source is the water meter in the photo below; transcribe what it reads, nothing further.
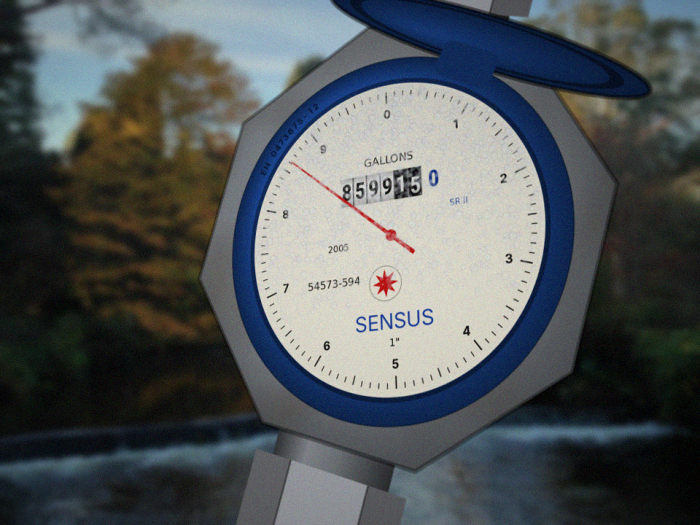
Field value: 8599148.6 gal
